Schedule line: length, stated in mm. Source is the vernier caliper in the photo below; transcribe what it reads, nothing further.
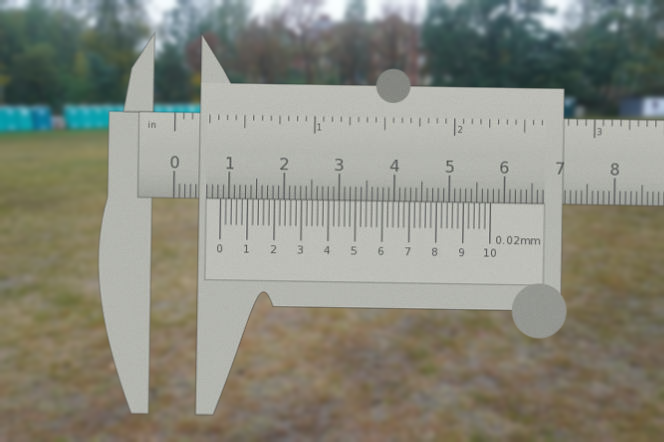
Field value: 8.5 mm
